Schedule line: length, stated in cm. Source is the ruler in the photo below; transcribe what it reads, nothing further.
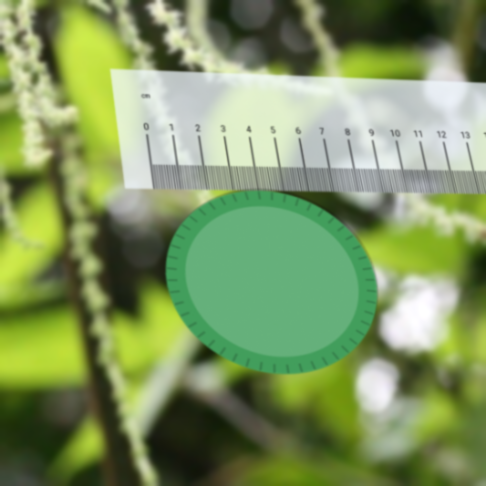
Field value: 8 cm
